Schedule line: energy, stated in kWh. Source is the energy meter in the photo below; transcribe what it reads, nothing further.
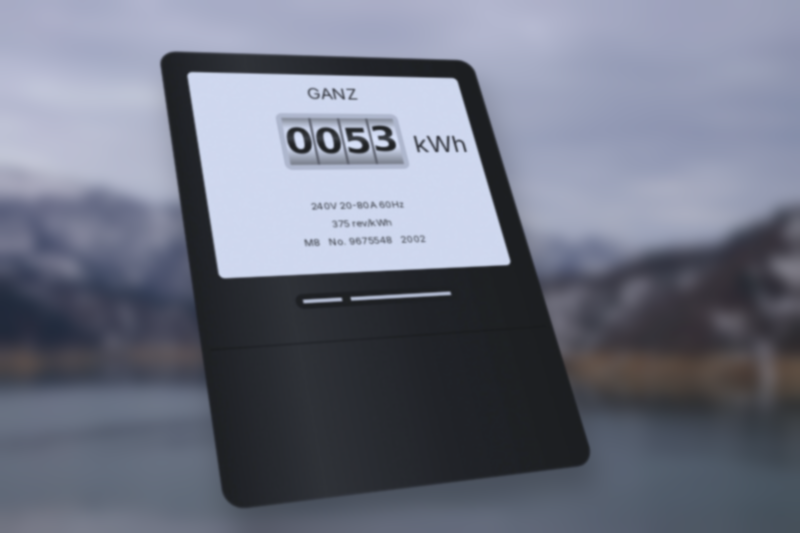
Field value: 53 kWh
